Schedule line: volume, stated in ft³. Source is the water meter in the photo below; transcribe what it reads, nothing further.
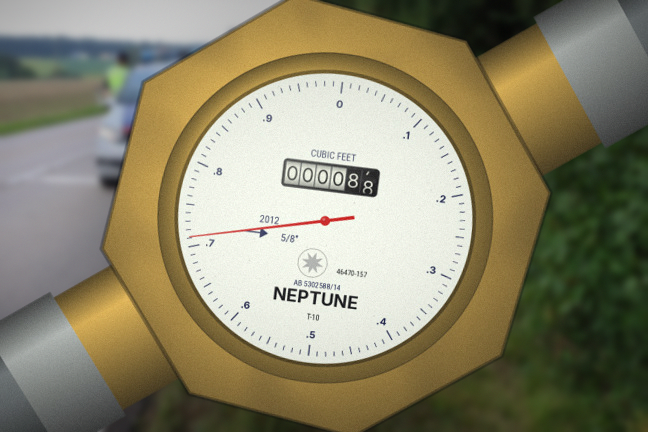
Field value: 87.71 ft³
